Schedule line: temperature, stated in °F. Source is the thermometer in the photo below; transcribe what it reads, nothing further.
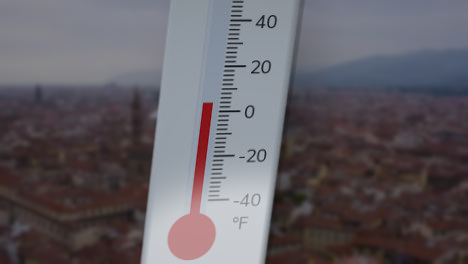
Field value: 4 °F
